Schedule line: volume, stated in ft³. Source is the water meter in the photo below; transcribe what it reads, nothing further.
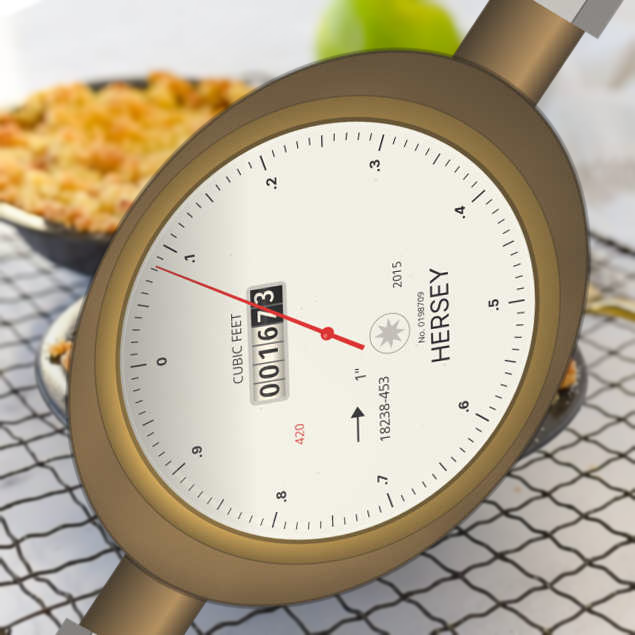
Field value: 1673.08 ft³
